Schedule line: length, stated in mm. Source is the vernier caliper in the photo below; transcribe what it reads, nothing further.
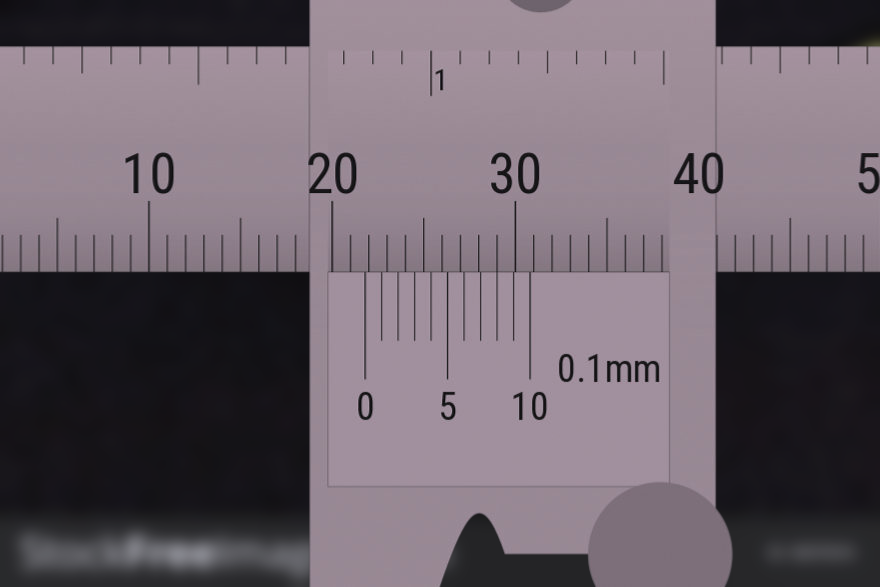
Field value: 21.8 mm
